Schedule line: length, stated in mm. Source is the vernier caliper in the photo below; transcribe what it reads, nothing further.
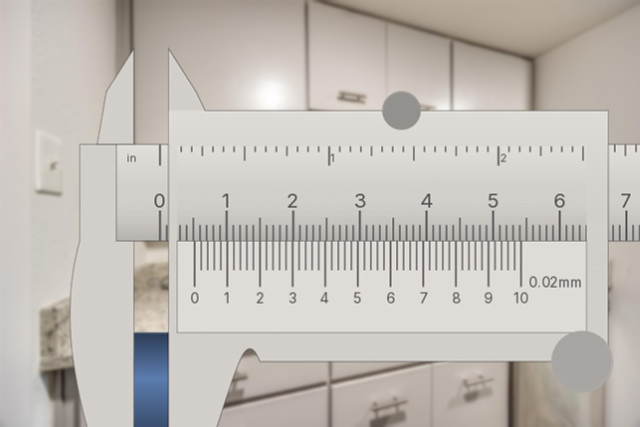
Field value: 5.2 mm
